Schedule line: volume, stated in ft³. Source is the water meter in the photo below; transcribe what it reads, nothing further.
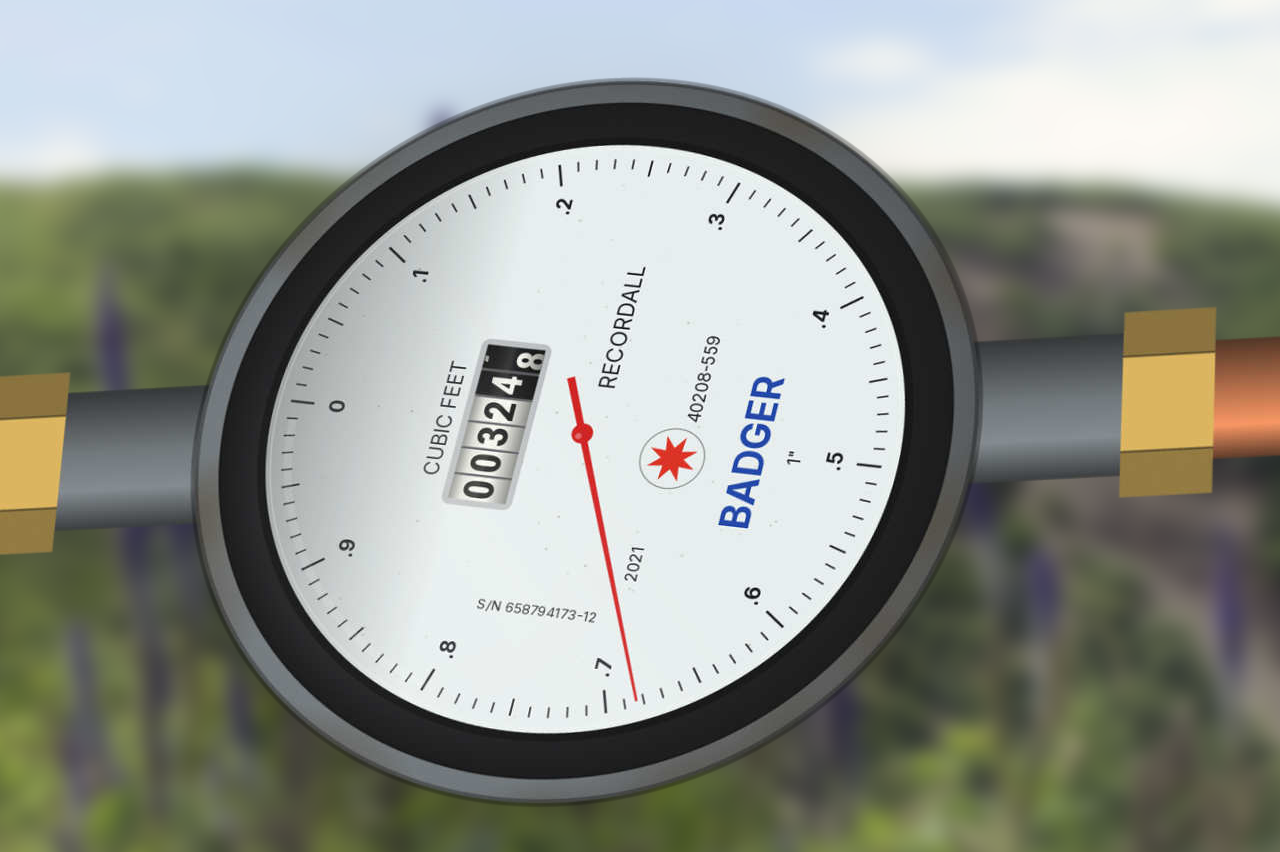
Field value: 3247.68 ft³
